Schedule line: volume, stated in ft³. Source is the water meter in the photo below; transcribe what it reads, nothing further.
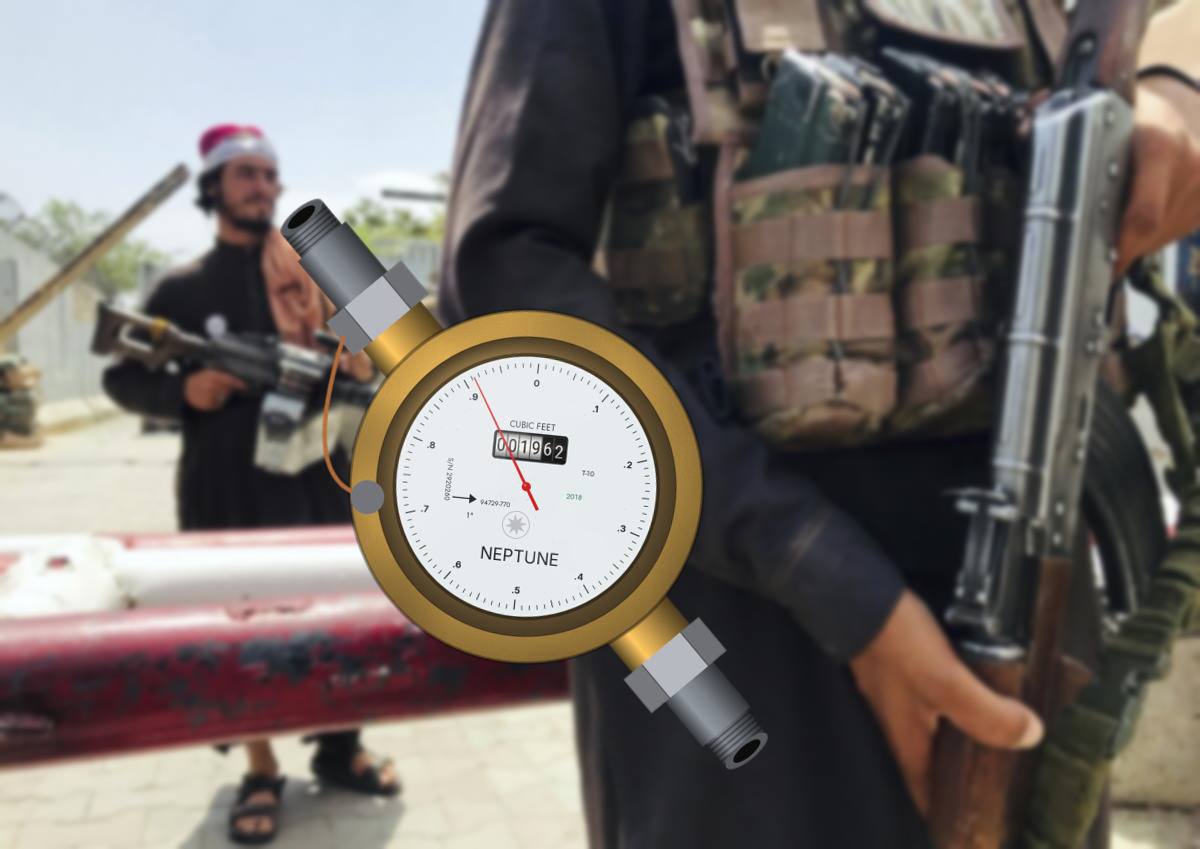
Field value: 1961.91 ft³
